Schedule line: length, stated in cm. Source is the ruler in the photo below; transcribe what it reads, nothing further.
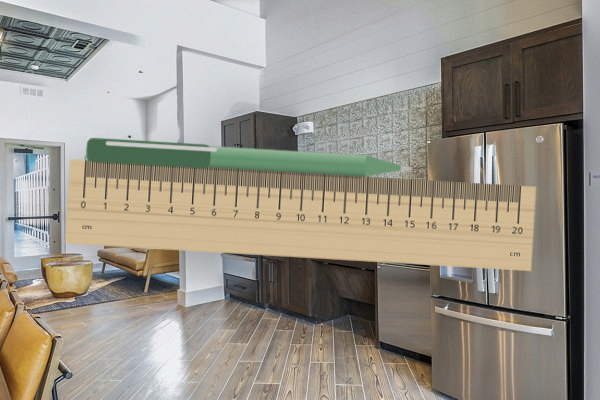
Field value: 15 cm
